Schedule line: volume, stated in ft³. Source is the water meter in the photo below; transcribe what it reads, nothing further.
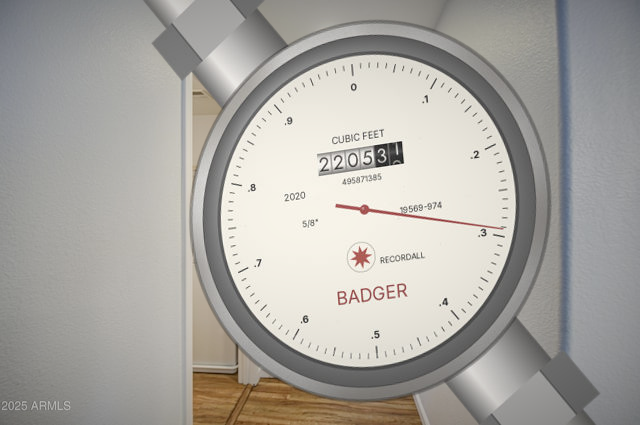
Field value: 220531.29 ft³
